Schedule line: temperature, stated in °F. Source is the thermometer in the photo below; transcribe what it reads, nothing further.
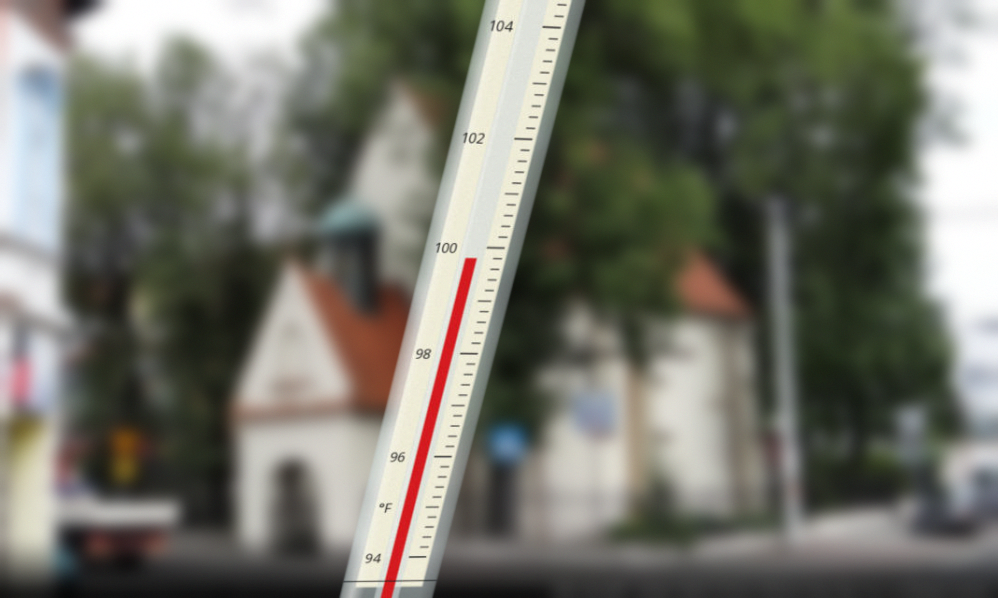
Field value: 99.8 °F
